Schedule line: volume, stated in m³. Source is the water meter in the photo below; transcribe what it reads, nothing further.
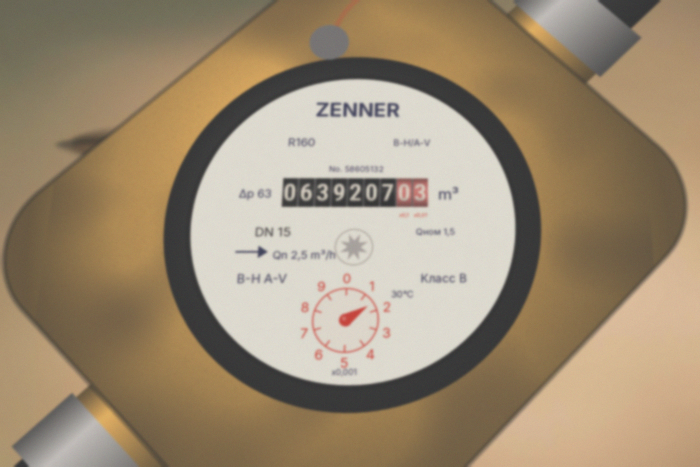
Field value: 639207.031 m³
